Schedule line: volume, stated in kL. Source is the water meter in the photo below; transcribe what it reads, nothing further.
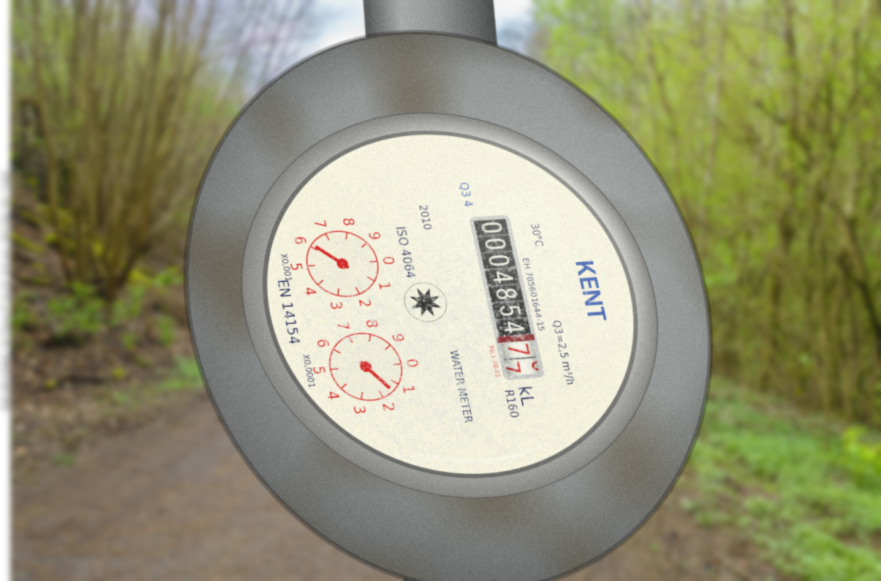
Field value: 4854.7661 kL
